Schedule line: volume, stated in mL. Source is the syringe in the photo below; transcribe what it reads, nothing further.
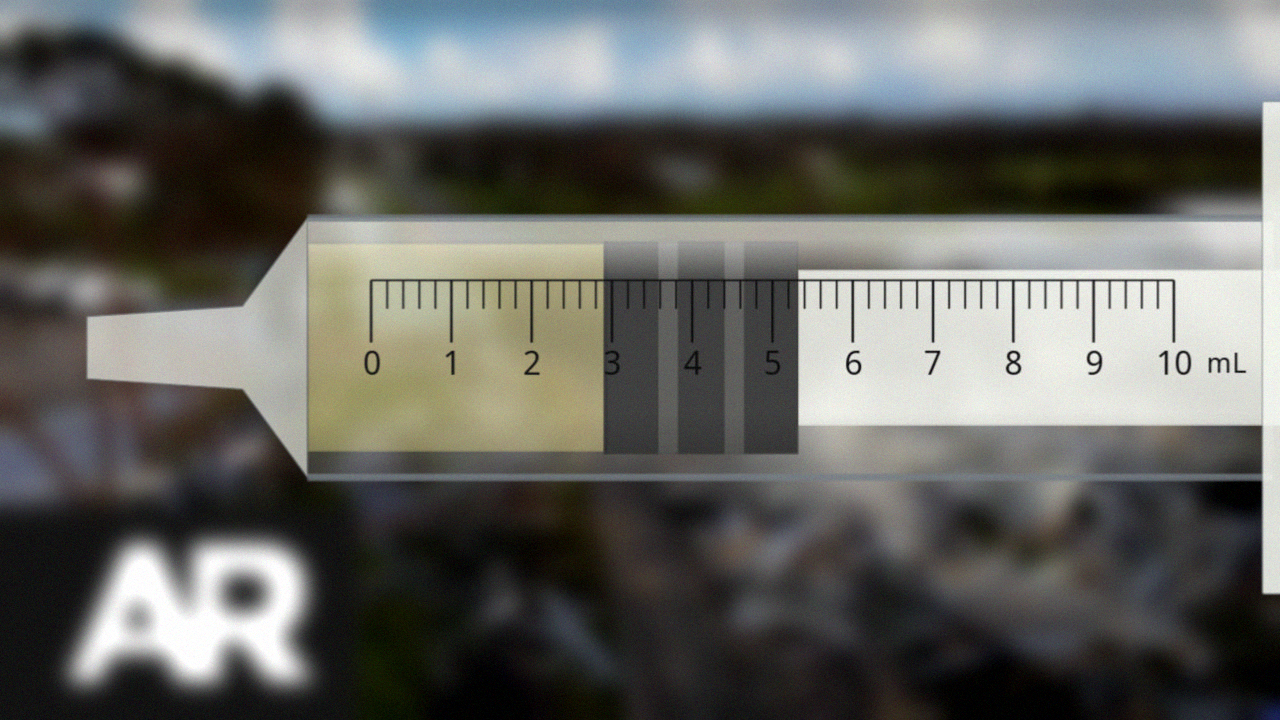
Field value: 2.9 mL
